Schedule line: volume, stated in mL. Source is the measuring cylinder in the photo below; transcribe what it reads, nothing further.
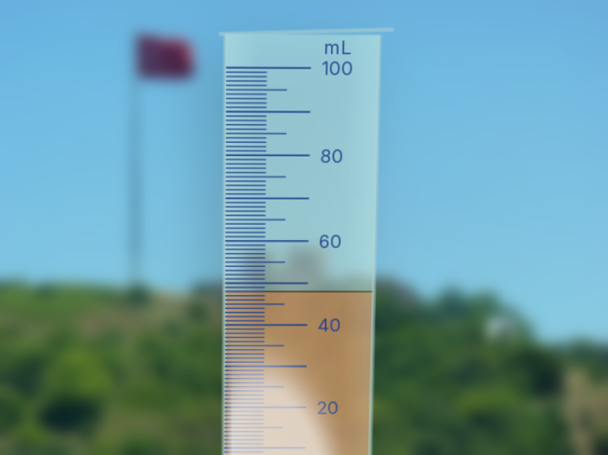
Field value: 48 mL
